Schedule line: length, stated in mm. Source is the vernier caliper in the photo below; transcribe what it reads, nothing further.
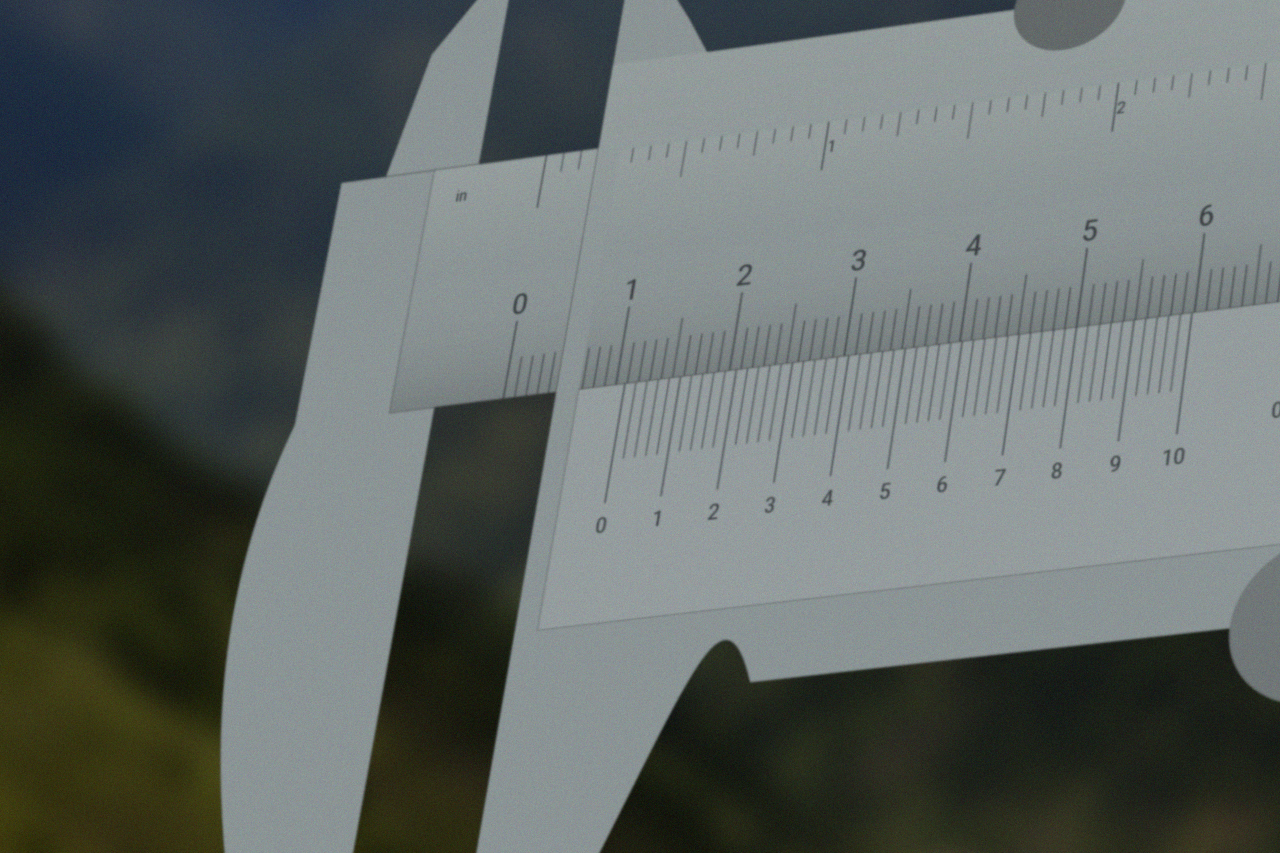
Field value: 10.8 mm
